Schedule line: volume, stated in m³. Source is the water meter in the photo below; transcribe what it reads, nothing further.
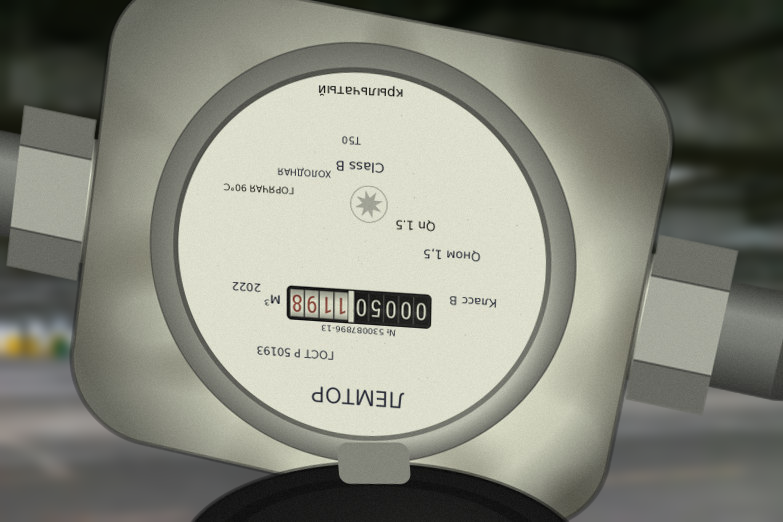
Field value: 50.1198 m³
